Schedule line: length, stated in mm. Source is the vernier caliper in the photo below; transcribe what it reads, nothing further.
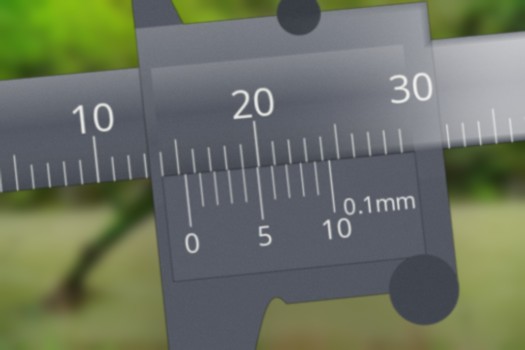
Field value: 15.4 mm
